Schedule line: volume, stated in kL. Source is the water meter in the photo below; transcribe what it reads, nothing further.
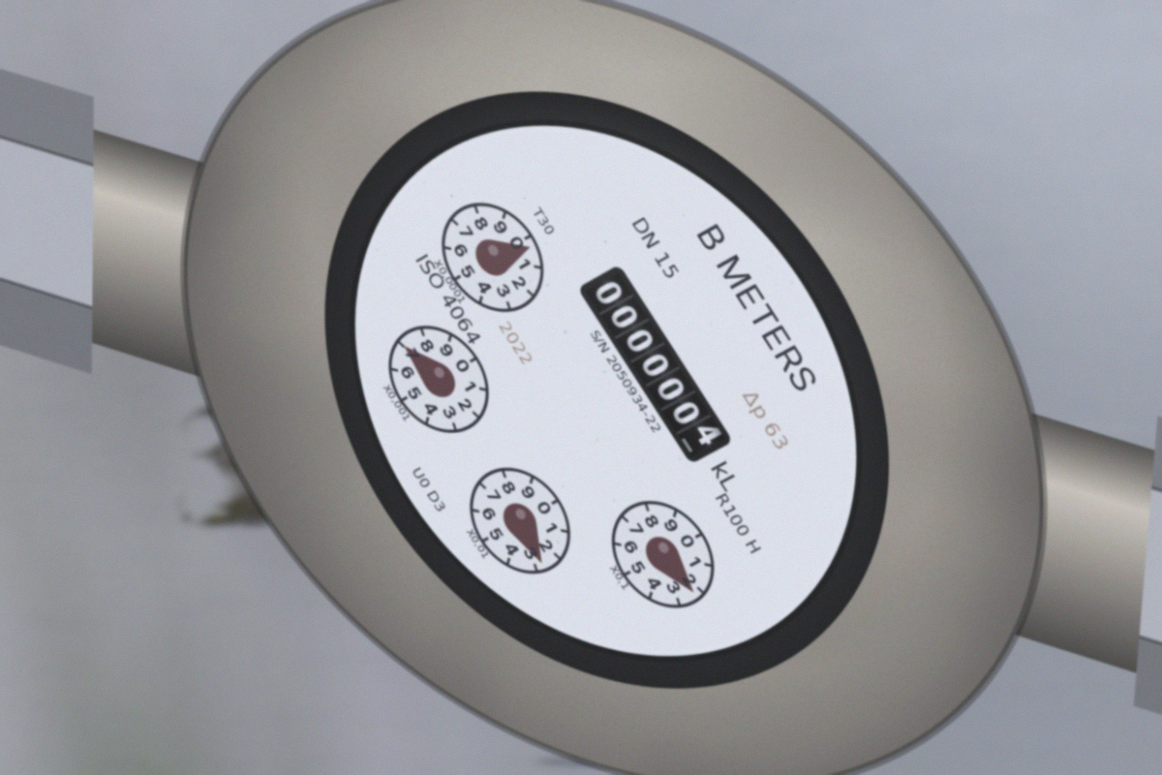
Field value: 4.2270 kL
